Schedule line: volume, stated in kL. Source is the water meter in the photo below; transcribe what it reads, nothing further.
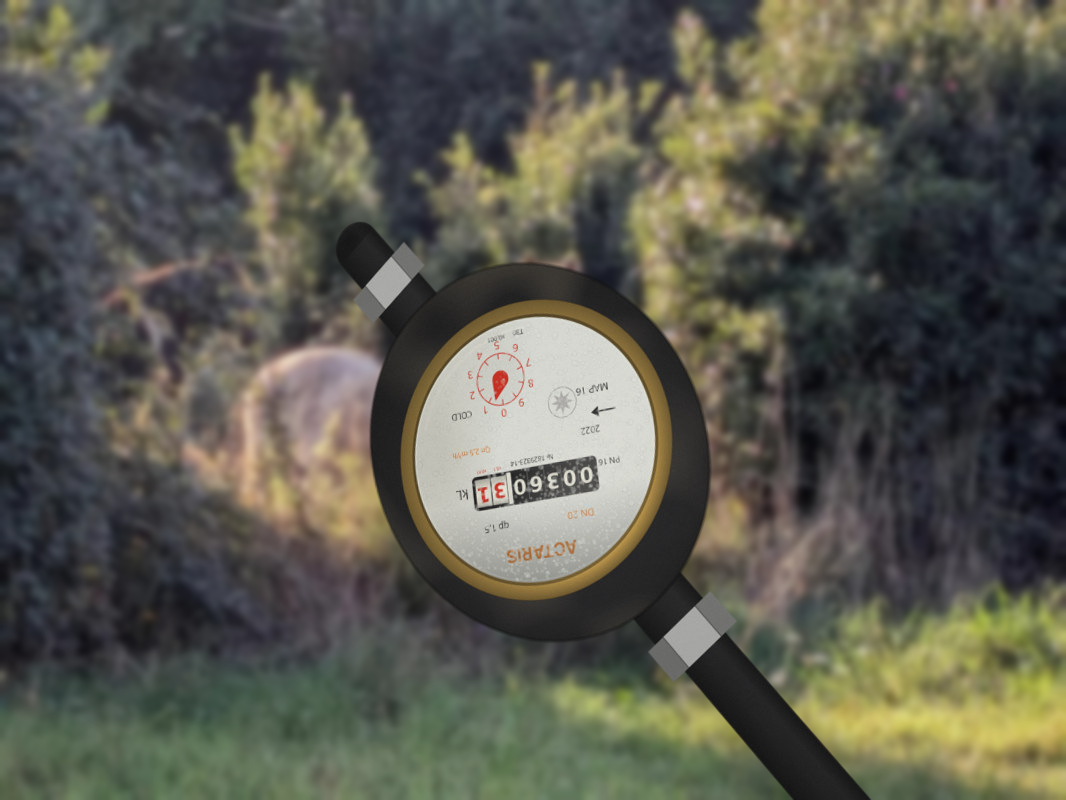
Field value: 360.310 kL
